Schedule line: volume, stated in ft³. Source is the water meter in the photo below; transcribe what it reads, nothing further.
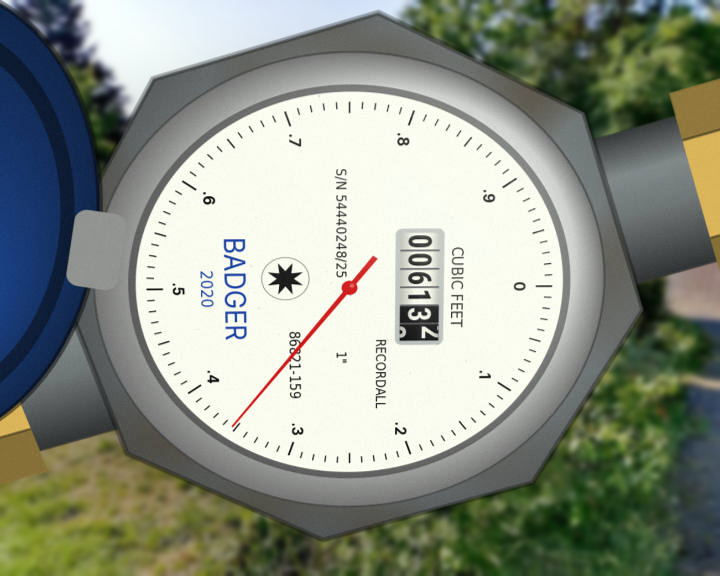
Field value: 6132.35 ft³
